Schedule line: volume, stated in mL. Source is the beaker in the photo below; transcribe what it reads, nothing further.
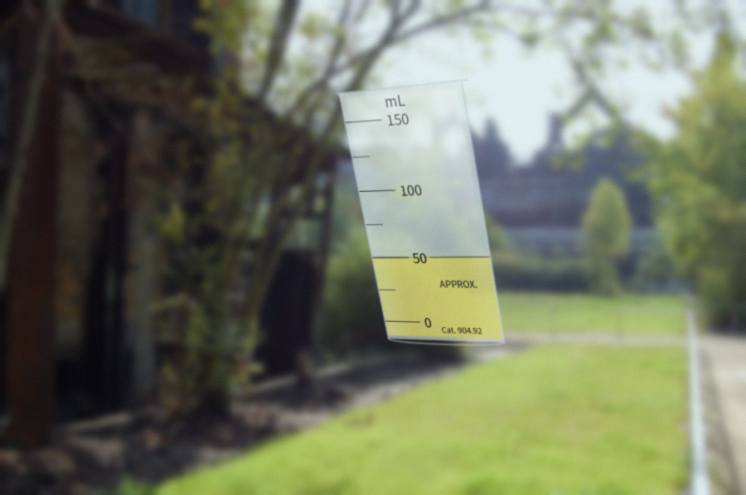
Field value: 50 mL
